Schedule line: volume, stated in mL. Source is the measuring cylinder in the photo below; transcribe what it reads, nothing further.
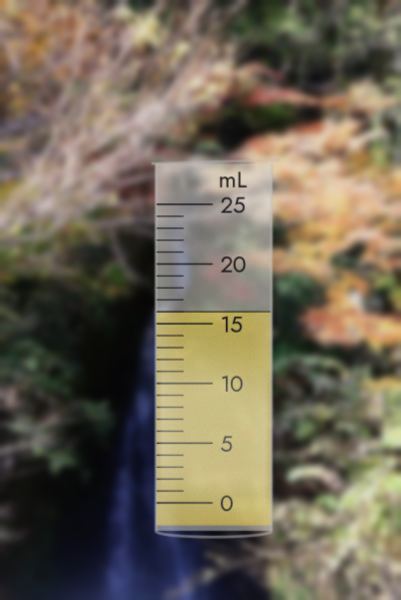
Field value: 16 mL
